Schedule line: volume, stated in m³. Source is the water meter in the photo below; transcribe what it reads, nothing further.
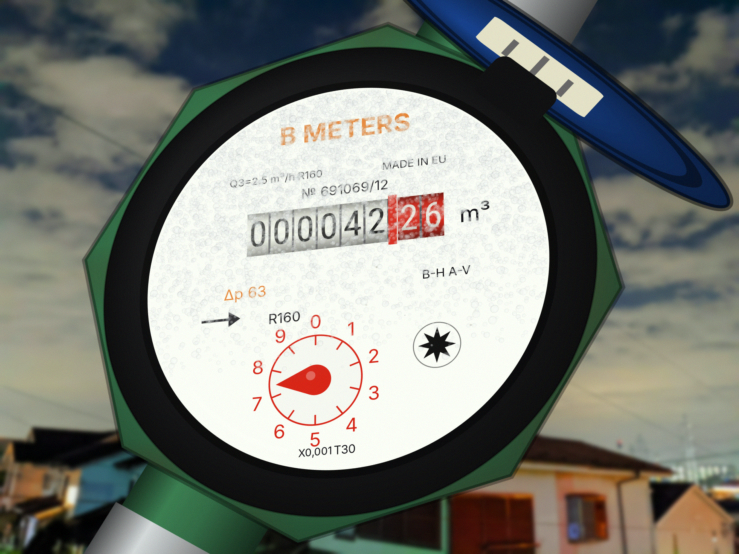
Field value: 42.267 m³
